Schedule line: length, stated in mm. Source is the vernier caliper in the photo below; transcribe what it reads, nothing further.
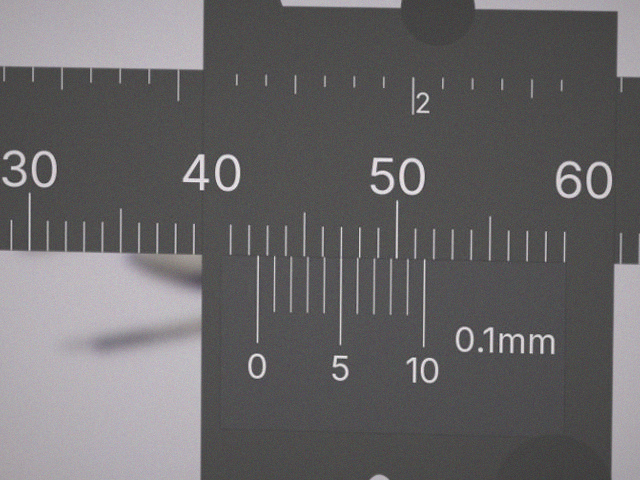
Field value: 42.5 mm
